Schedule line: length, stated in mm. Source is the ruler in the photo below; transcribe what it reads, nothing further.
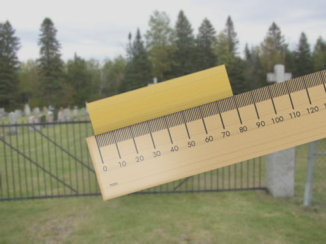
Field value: 80 mm
